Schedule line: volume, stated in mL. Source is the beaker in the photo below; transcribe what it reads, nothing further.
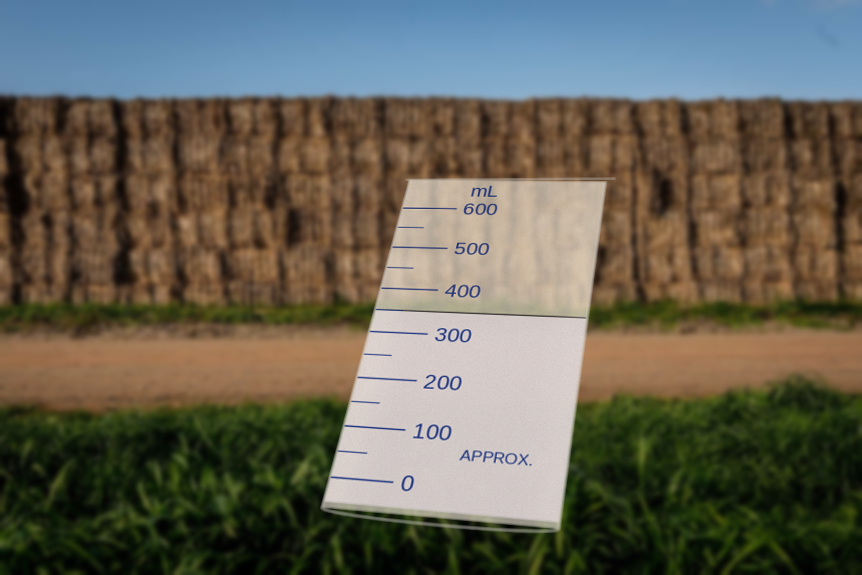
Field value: 350 mL
